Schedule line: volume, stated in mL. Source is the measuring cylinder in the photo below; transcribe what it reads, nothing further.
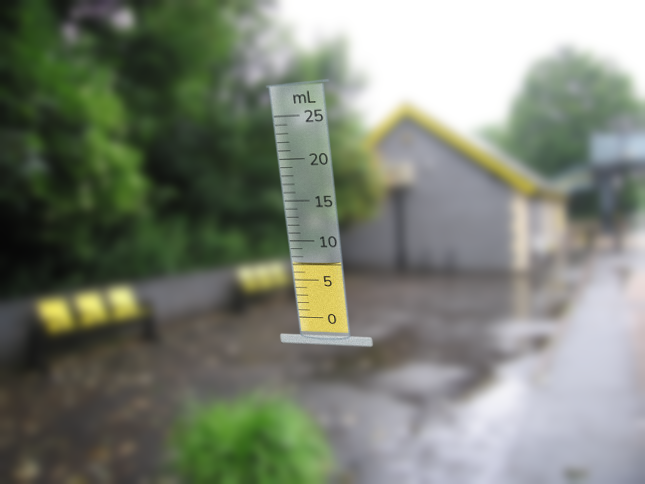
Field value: 7 mL
